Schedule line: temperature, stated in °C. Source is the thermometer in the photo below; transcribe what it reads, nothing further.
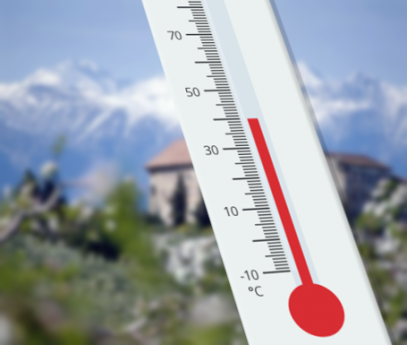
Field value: 40 °C
